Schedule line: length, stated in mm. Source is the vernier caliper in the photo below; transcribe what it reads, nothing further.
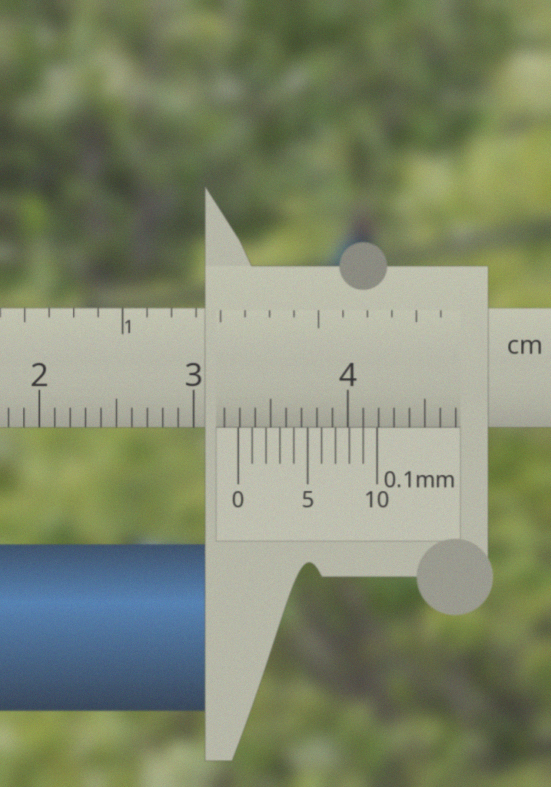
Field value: 32.9 mm
